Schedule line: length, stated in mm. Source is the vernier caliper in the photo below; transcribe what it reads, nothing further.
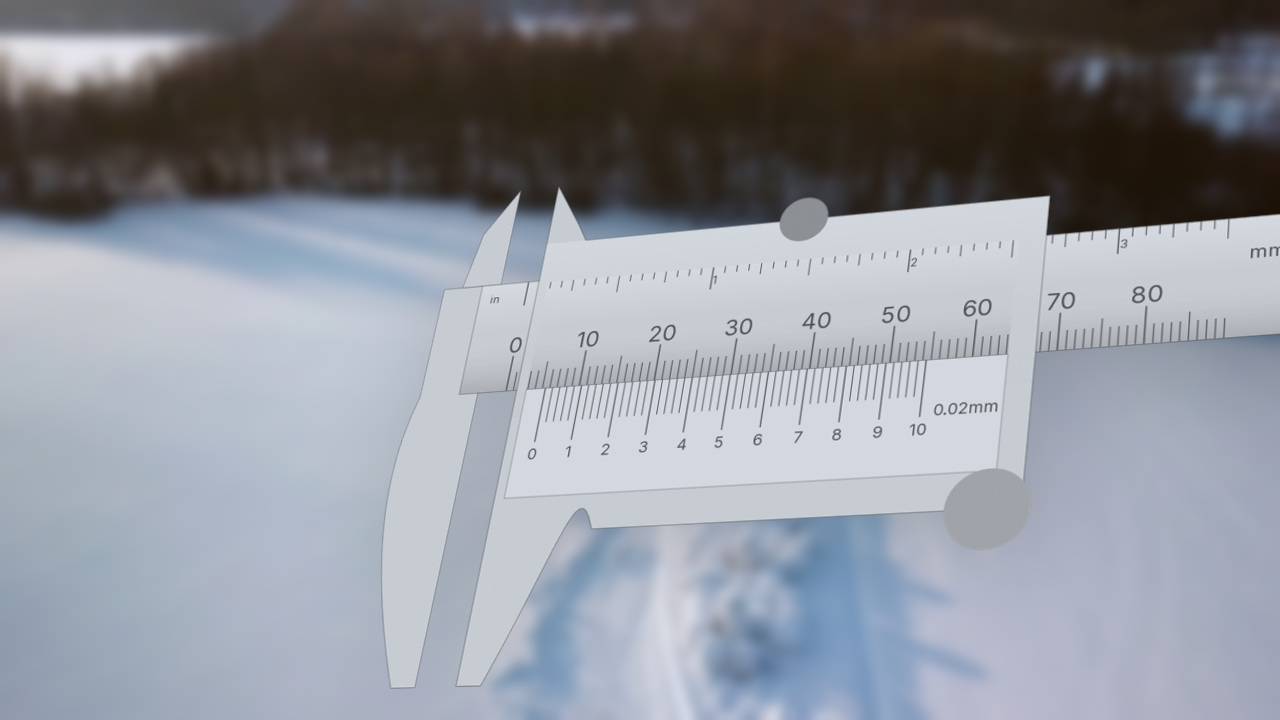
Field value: 5.4 mm
